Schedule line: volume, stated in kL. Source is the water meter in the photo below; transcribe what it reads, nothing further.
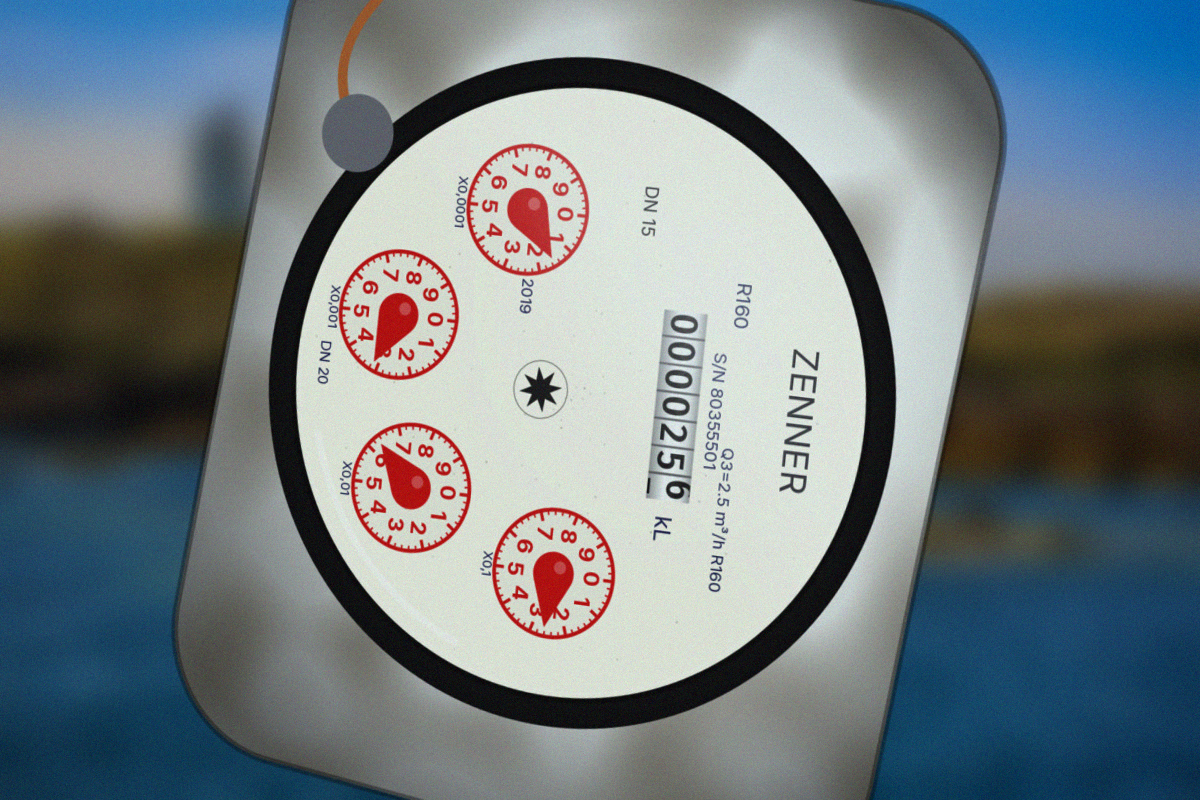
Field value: 256.2631 kL
